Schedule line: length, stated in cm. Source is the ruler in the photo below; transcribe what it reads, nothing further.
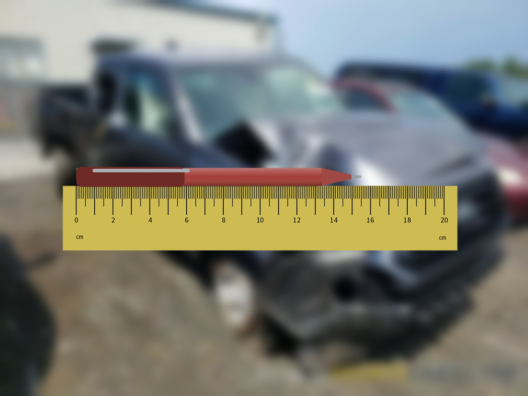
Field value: 15.5 cm
